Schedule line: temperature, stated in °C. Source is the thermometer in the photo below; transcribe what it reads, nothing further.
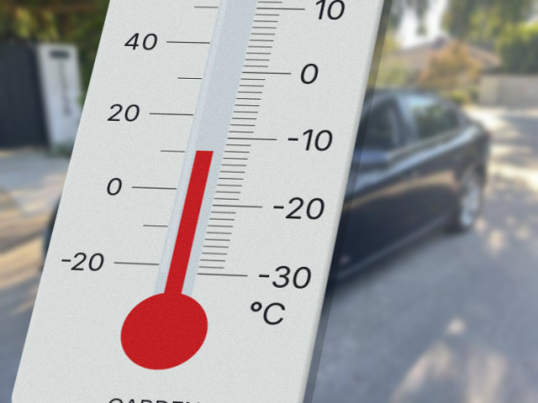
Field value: -12 °C
